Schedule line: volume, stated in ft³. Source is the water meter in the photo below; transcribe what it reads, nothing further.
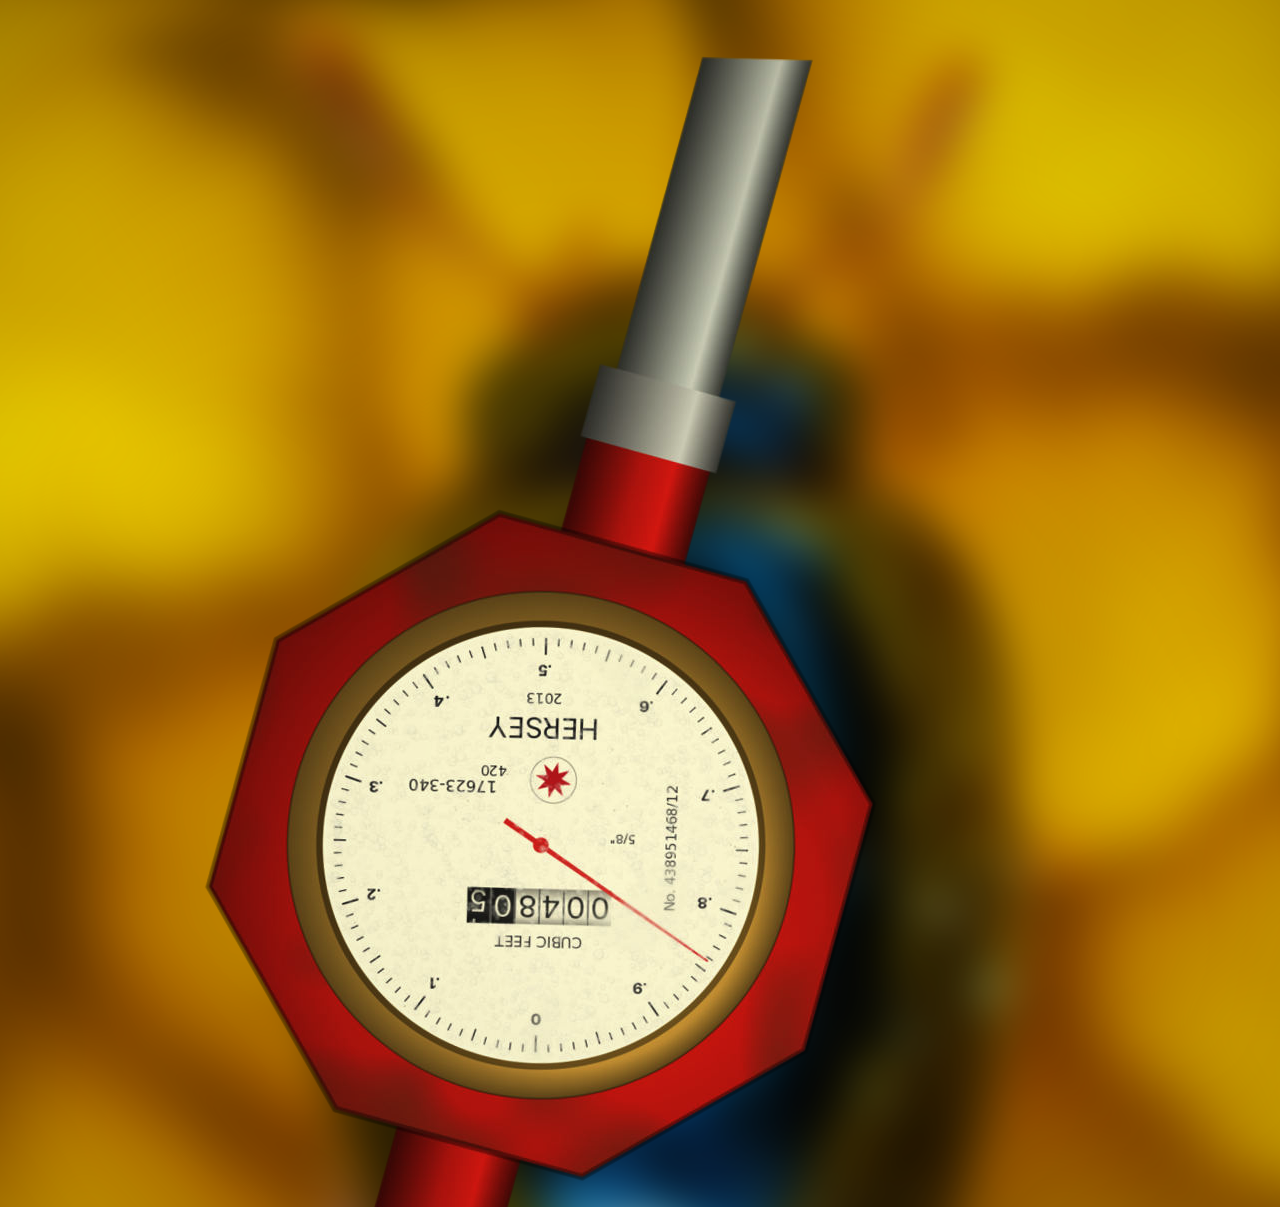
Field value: 4804.84 ft³
